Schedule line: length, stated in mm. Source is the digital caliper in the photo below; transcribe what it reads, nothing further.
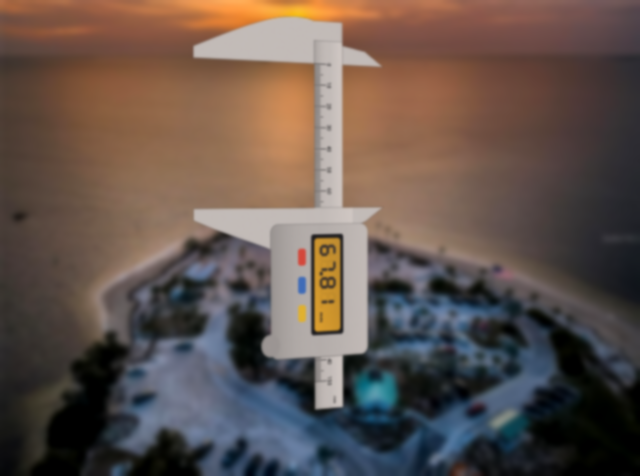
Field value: 67.81 mm
